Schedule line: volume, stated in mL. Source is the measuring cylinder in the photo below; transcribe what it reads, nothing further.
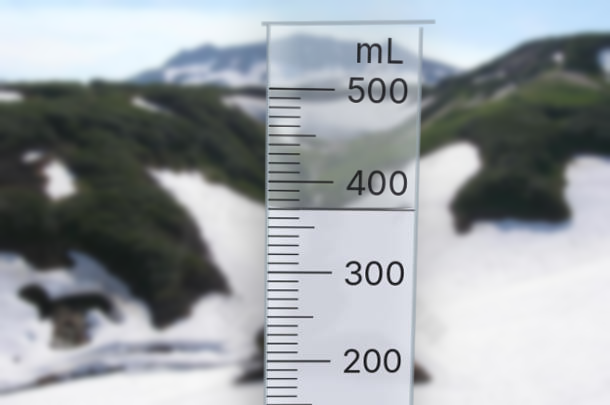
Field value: 370 mL
